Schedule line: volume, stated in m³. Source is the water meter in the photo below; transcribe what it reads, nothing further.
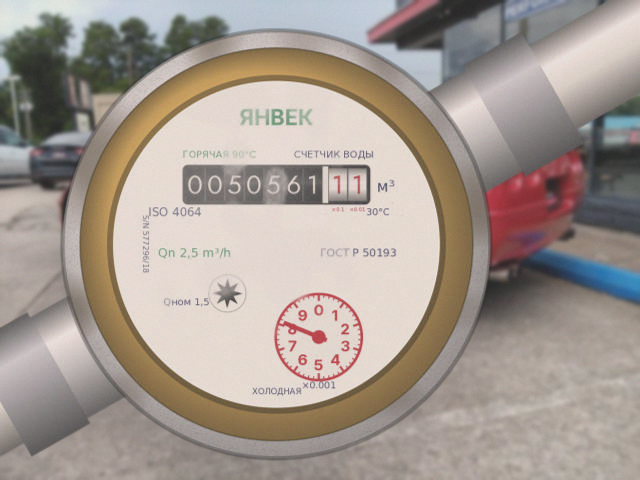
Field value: 50561.118 m³
